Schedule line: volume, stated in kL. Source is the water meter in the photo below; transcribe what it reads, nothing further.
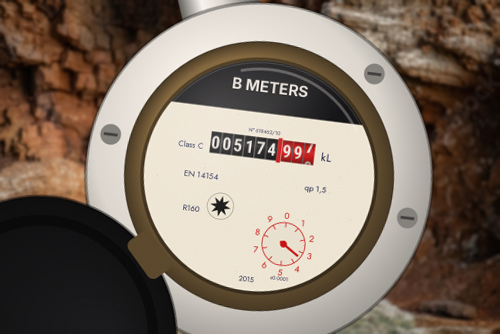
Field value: 5174.9973 kL
